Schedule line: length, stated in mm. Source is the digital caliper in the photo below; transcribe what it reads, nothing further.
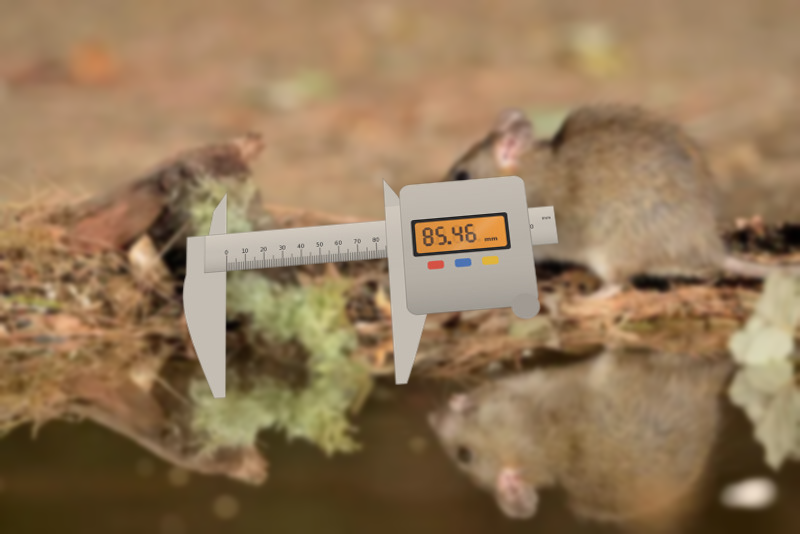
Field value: 85.46 mm
